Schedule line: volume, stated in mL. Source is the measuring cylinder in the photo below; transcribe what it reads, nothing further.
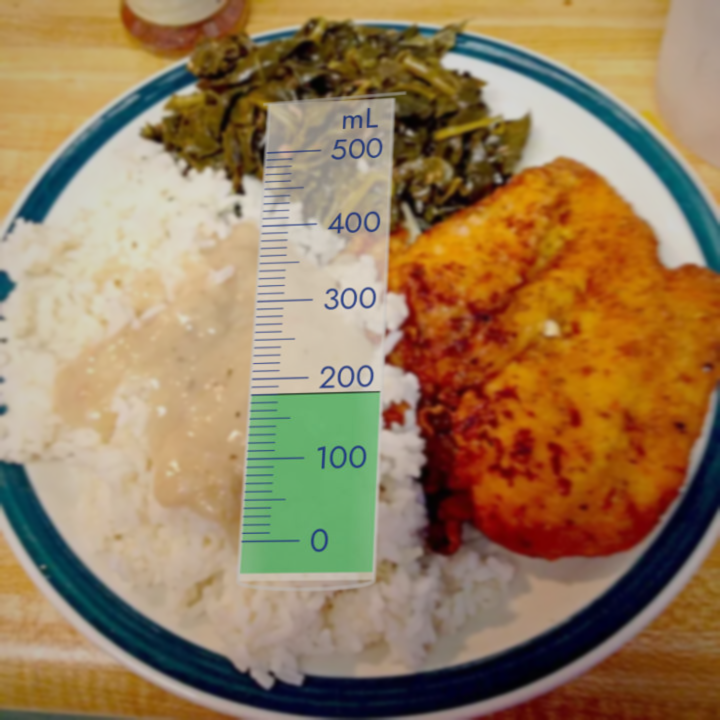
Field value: 180 mL
